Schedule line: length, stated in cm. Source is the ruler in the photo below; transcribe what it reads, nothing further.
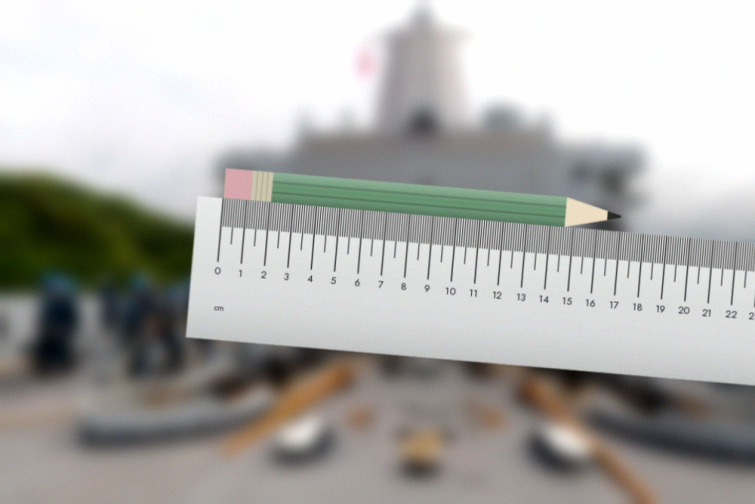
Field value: 17 cm
